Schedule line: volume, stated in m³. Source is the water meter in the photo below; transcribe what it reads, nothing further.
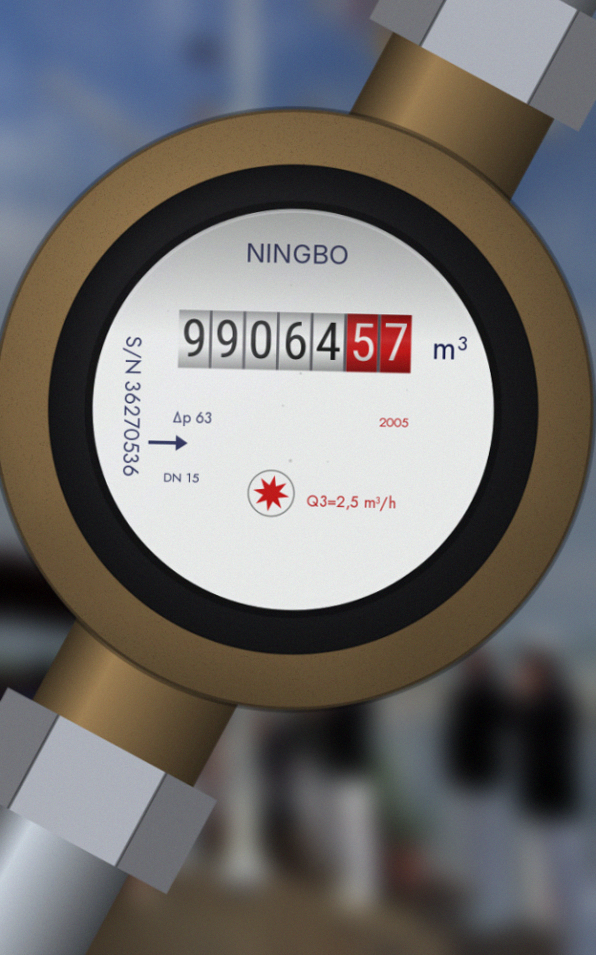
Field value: 99064.57 m³
